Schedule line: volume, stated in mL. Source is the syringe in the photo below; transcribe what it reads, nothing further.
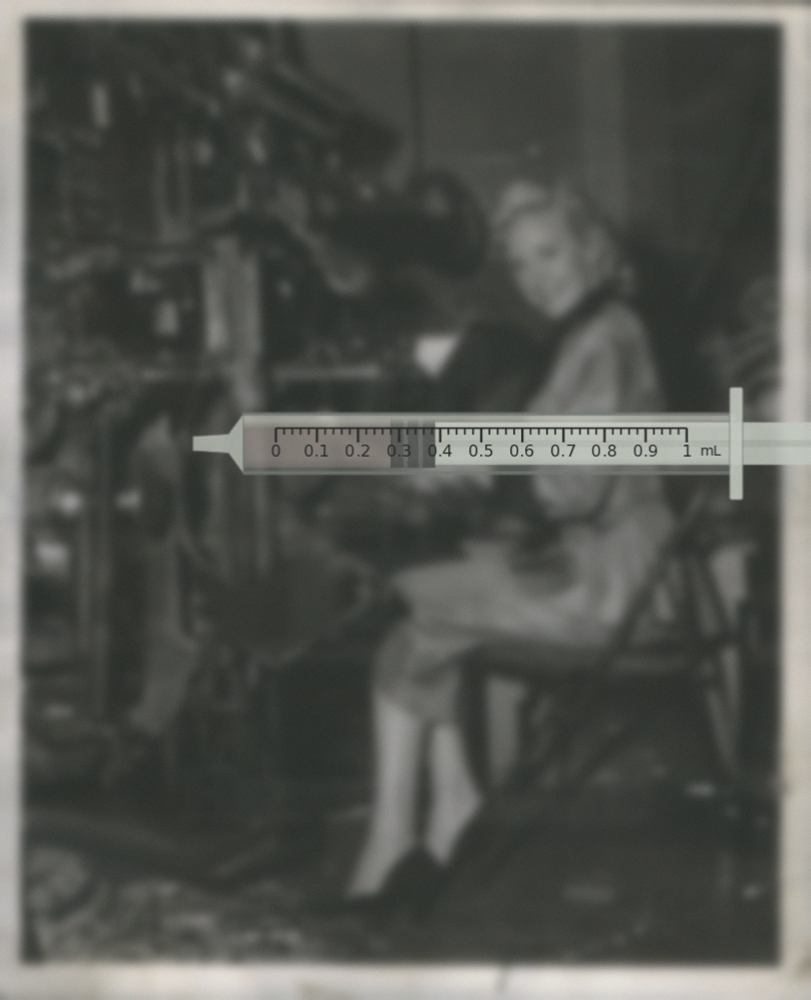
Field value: 0.28 mL
